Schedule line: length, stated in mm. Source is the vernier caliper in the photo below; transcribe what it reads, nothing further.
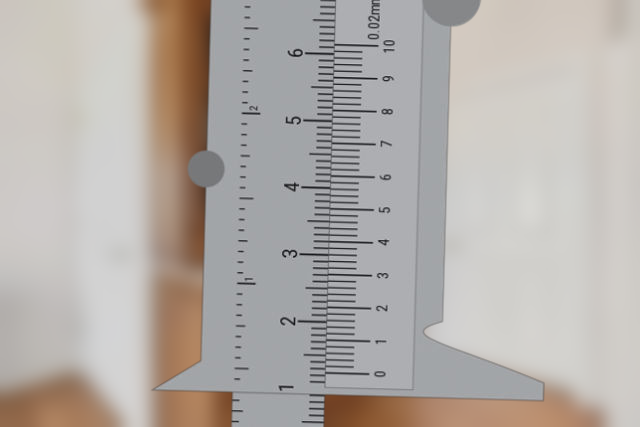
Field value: 12.4 mm
